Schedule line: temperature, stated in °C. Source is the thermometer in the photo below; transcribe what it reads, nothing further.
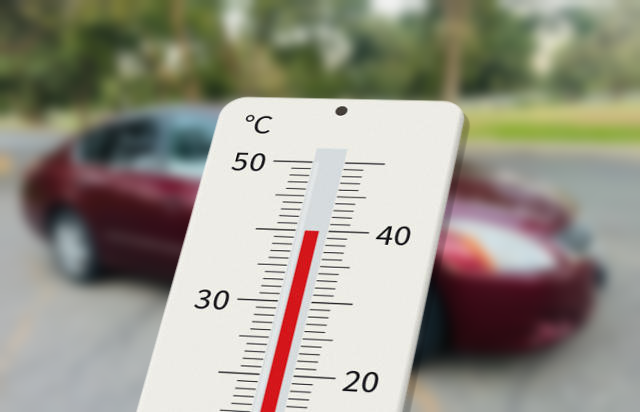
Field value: 40 °C
